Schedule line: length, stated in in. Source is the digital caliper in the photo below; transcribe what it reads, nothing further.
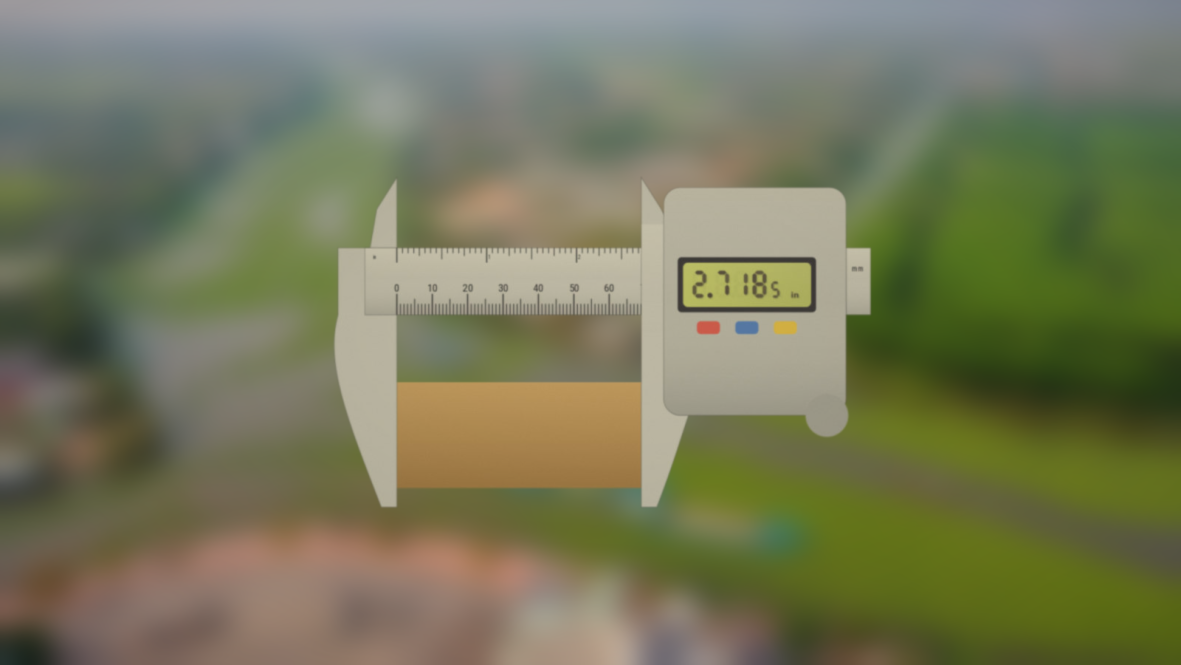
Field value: 2.7185 in
